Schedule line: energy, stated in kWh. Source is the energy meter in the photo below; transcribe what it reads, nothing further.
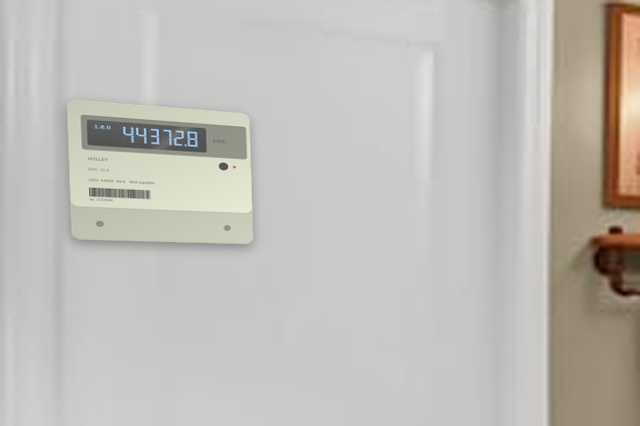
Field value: 44372.8 kWh
